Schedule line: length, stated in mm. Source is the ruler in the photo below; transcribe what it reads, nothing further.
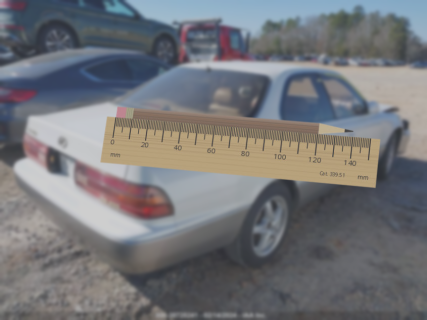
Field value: 140 mm
